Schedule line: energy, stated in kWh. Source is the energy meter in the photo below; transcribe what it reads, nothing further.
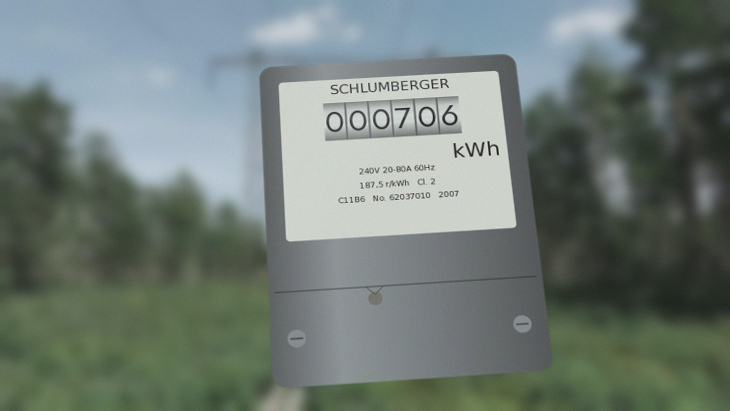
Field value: 706 kWh
